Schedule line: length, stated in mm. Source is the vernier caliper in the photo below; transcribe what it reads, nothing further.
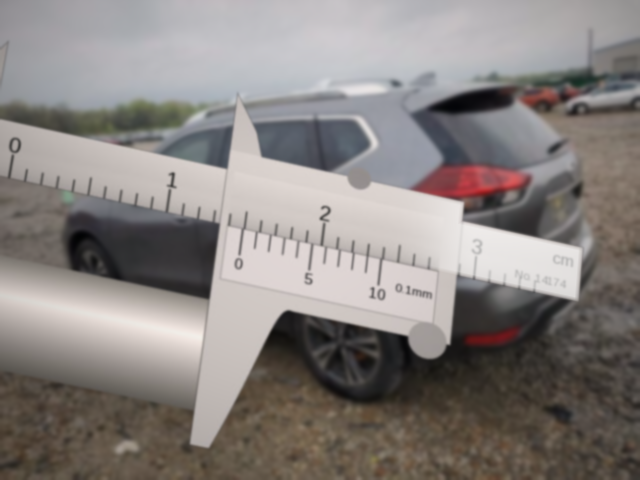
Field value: 14.9 mm
